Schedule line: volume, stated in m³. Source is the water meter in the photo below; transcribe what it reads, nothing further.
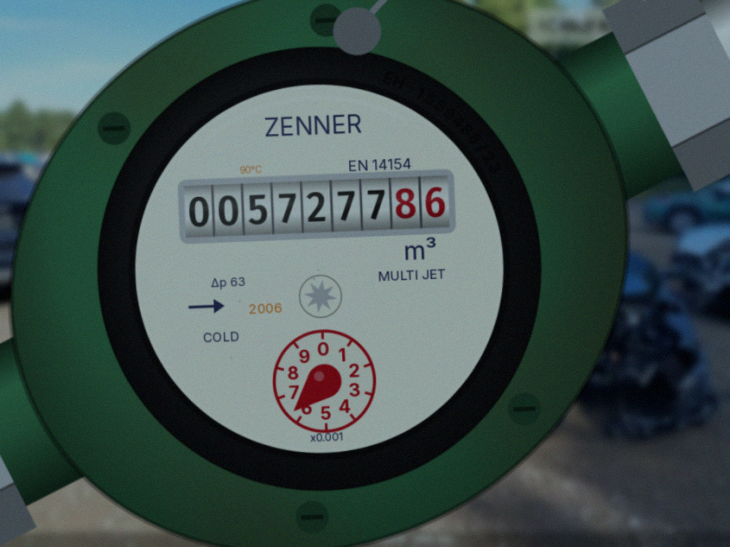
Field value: 57277.866 m³
